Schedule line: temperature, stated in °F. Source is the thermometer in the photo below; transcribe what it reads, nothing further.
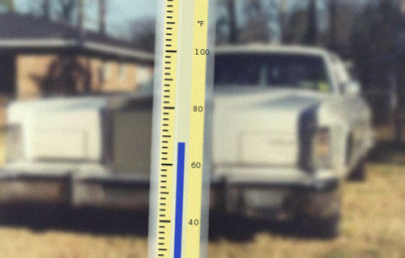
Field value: 68 °F
